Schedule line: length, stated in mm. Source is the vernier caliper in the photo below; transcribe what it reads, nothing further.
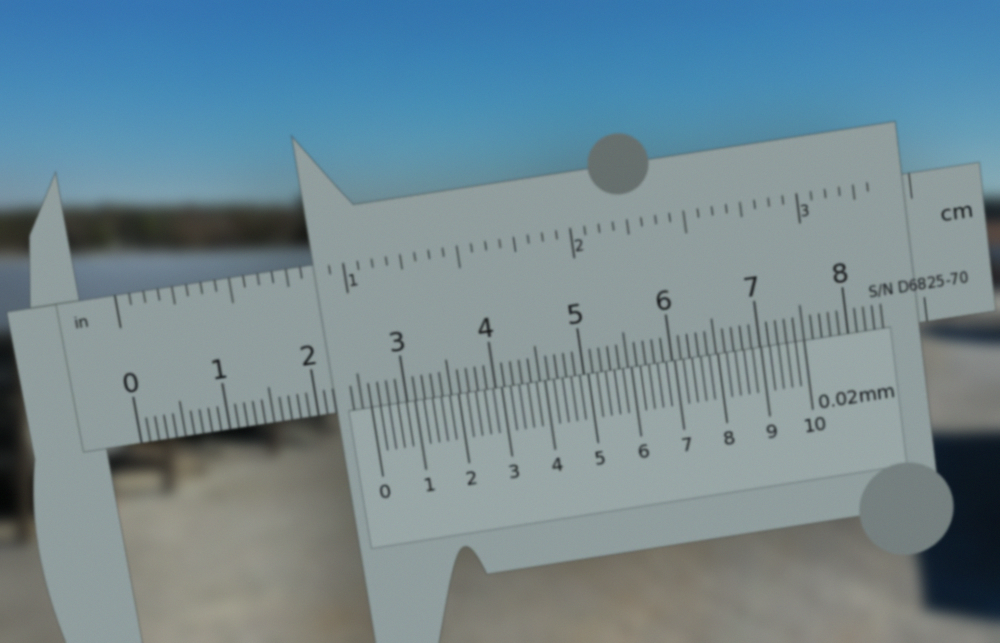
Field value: 26.0 mm
